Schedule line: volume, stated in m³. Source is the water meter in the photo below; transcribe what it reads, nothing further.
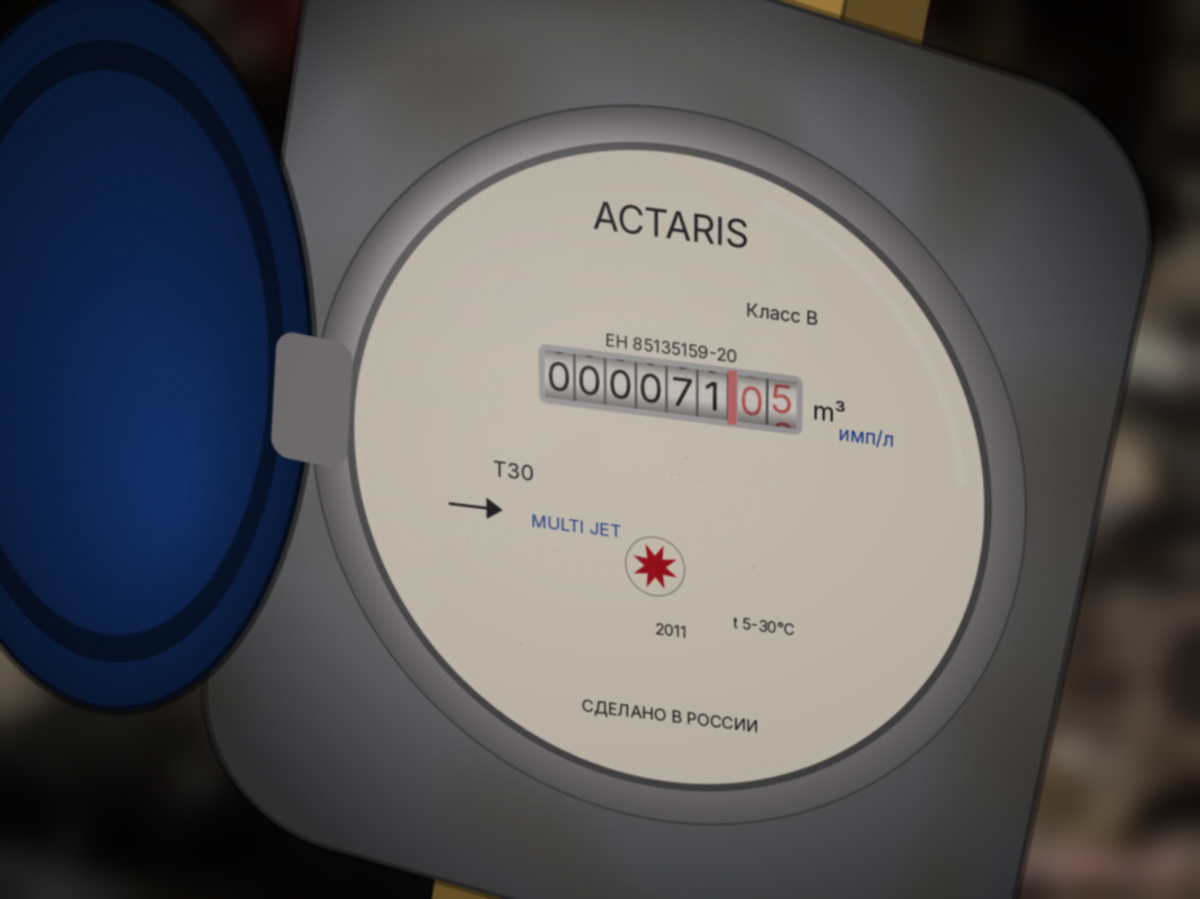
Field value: 71.05 m³
